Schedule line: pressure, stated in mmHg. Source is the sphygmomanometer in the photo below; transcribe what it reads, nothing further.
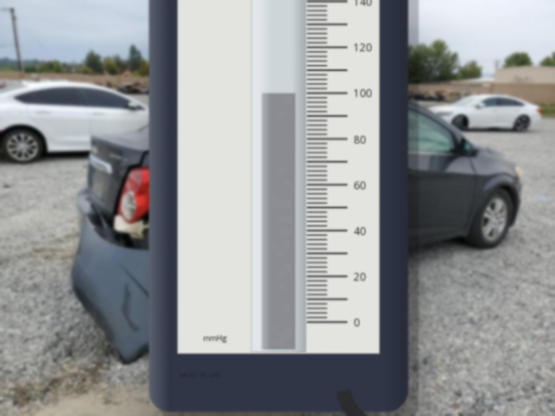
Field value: 100 mmHg
